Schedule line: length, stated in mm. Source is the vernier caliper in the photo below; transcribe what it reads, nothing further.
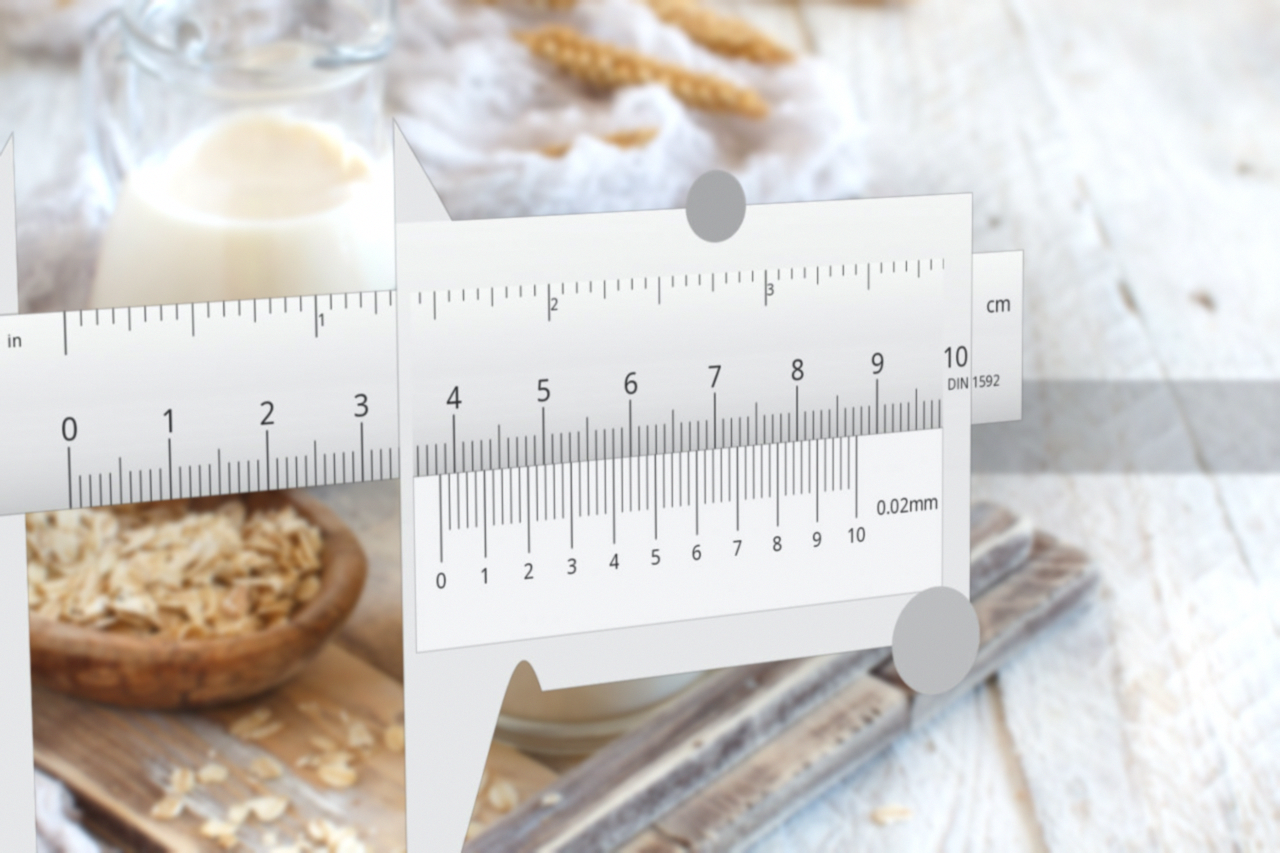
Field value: 38.4 mm
